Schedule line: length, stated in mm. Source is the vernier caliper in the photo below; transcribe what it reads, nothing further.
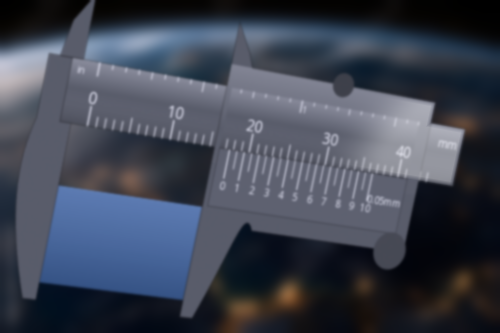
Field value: 17.5 mm
